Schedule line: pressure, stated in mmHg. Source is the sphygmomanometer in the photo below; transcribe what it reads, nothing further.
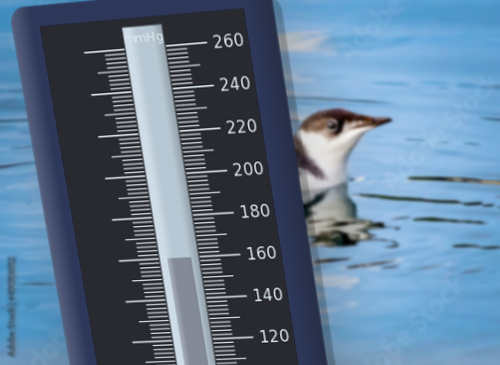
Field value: 160 mmHg
